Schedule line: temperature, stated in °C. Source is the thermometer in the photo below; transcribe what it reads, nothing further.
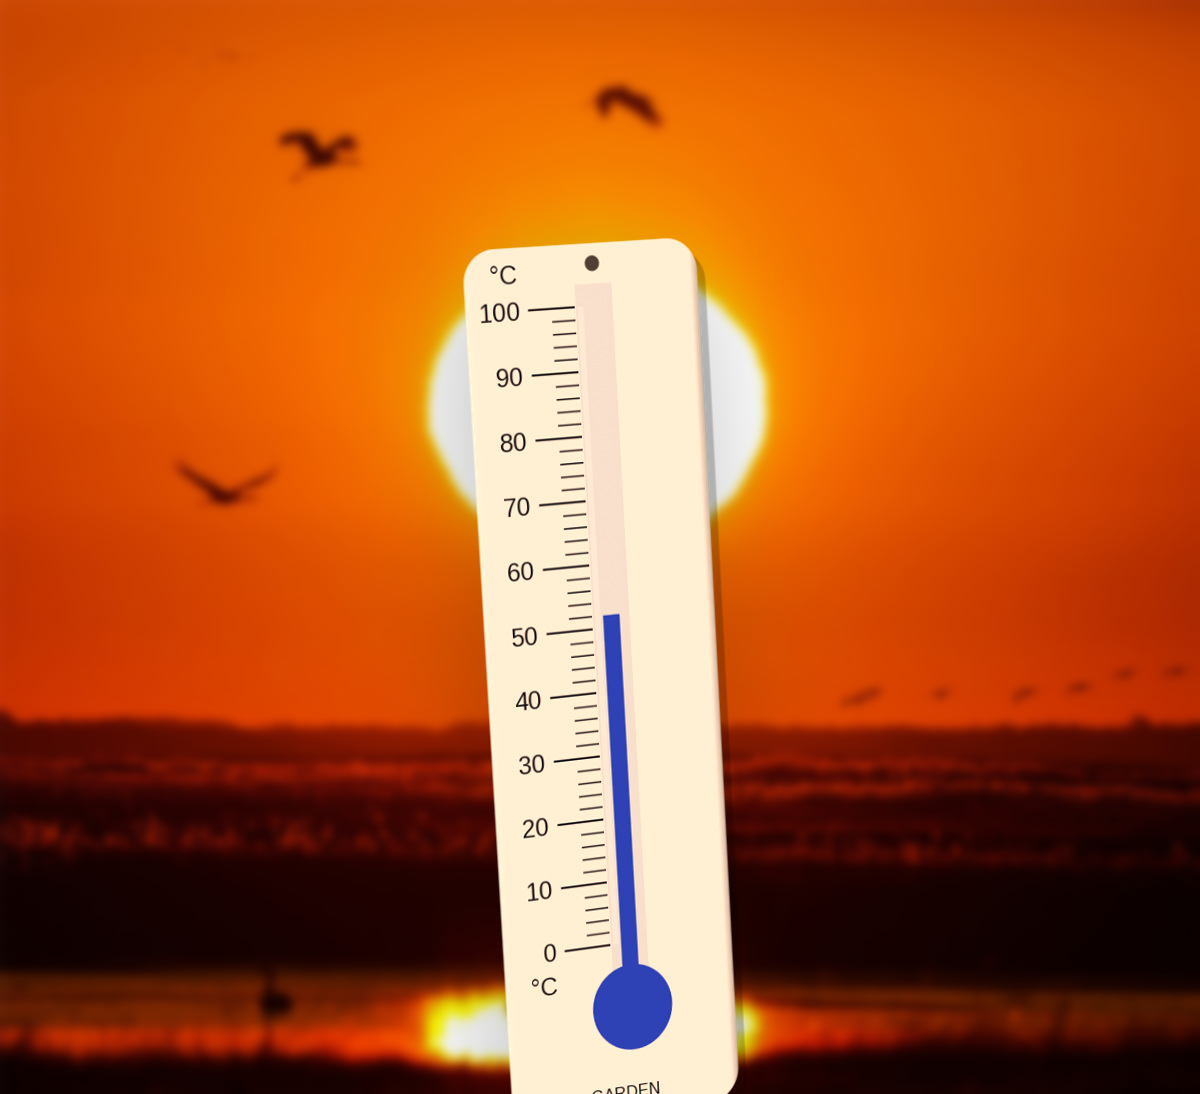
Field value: 52 °C
